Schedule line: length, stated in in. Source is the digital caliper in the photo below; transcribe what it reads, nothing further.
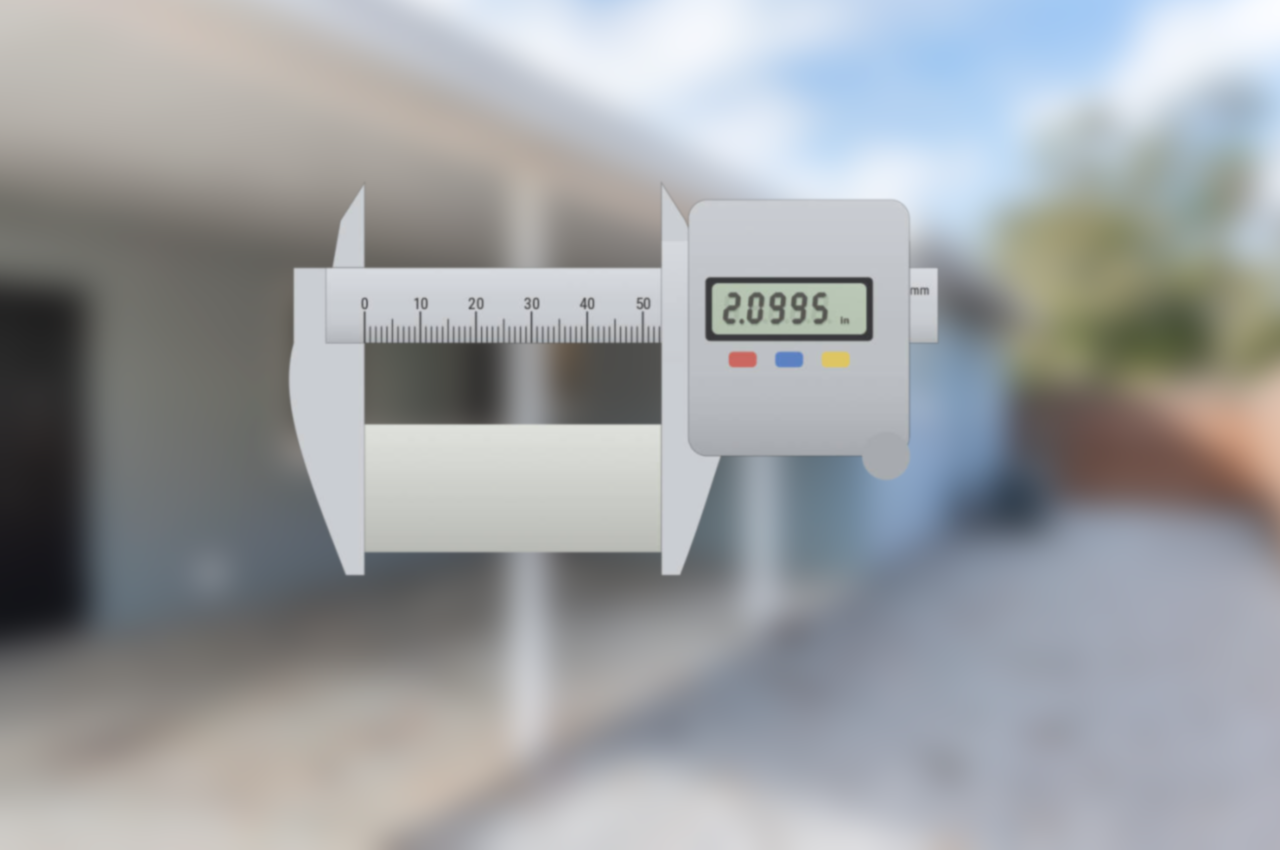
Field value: 2.0995 in
